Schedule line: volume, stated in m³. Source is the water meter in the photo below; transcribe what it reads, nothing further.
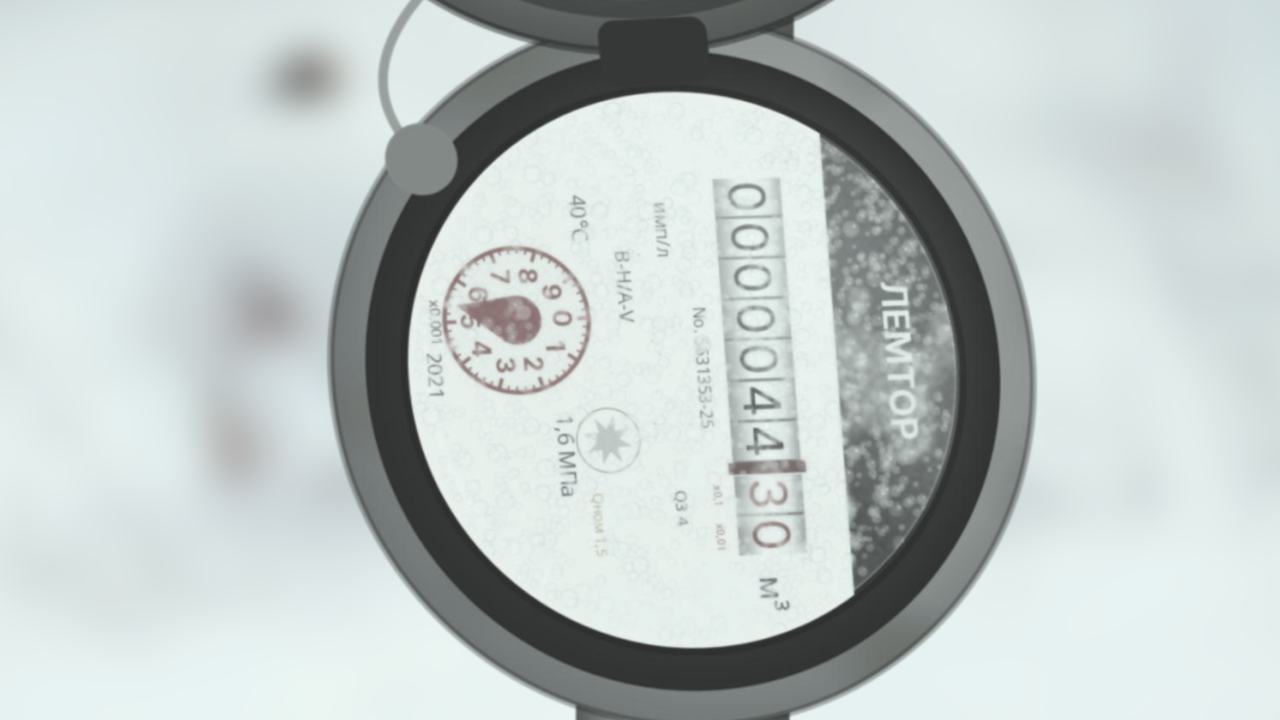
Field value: 44.305 m³
